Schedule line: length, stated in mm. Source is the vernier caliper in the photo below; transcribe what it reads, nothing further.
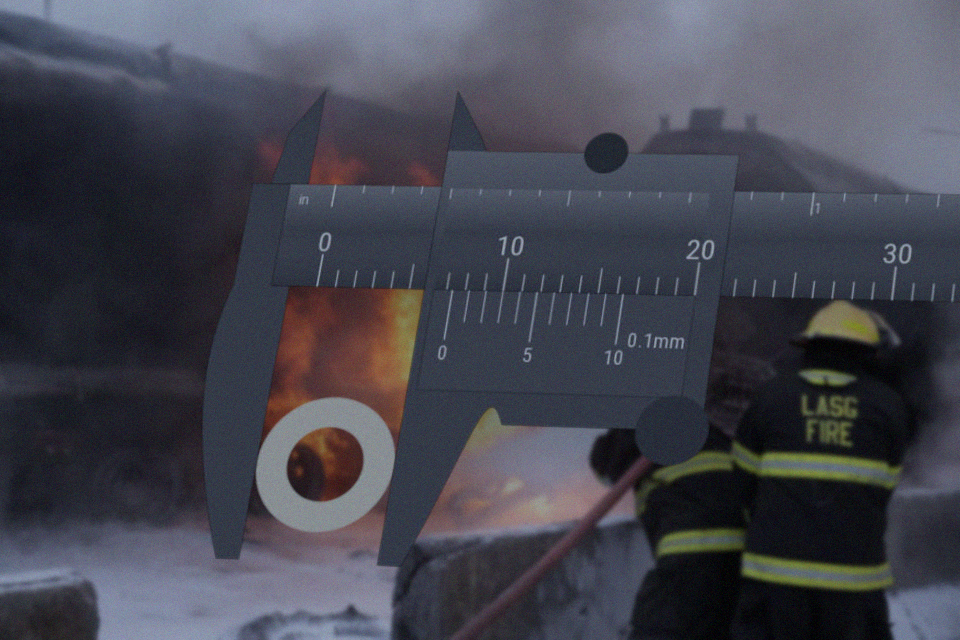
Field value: 7.3 mm
